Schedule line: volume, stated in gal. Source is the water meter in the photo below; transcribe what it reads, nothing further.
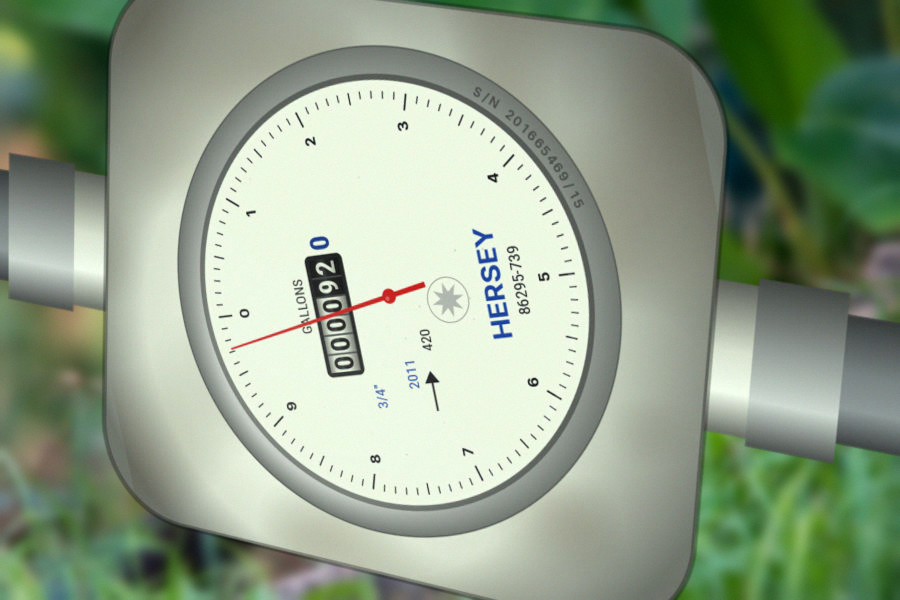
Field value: 919.7 gal
